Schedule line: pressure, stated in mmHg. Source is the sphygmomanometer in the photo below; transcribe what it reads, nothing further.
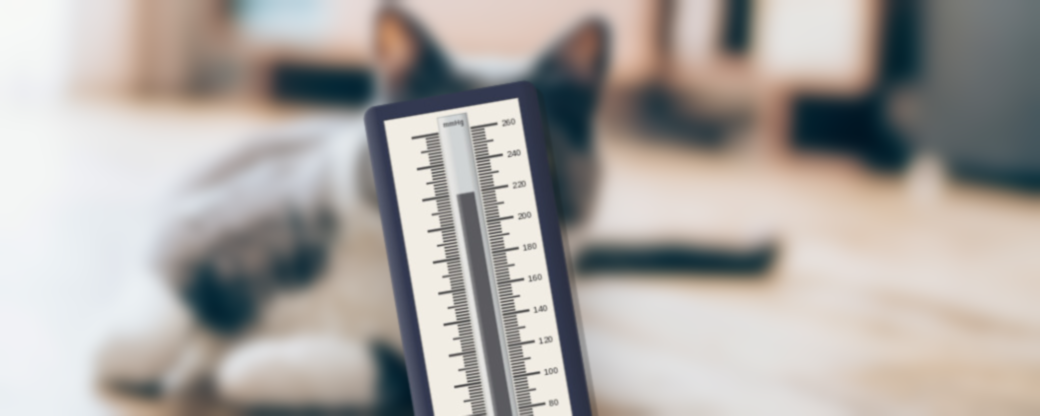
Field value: 220 mmHg
